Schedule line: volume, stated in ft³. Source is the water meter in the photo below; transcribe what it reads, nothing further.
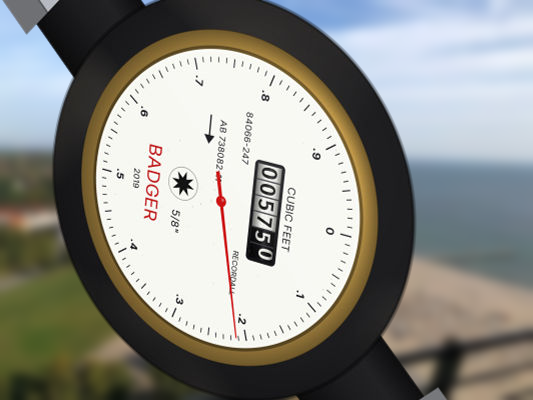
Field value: 5750.21 ft³
